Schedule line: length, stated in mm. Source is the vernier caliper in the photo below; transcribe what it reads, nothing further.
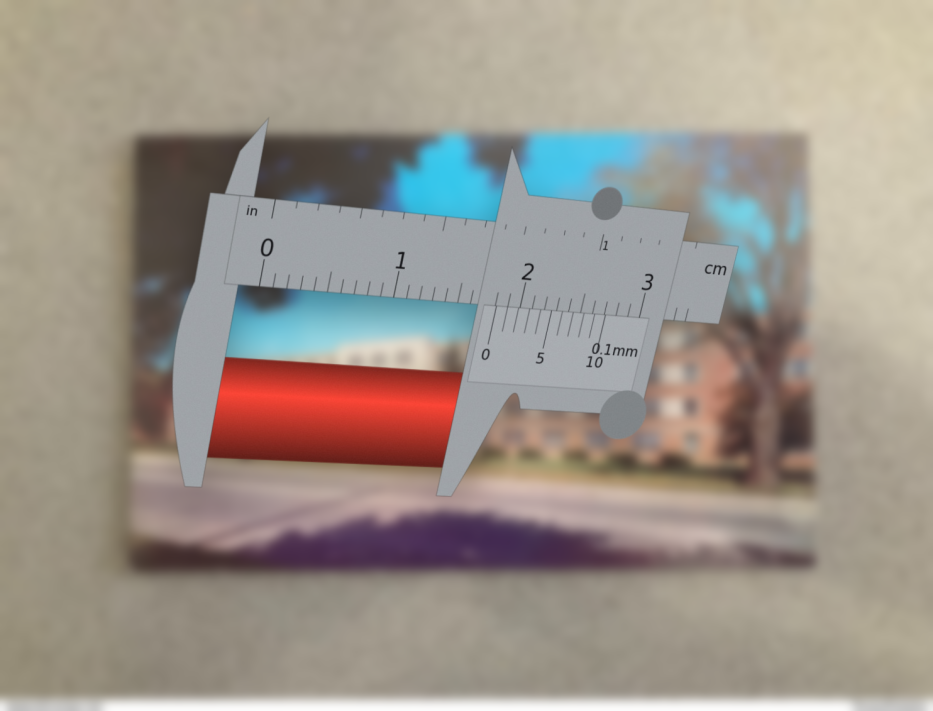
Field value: 18.1 mm
